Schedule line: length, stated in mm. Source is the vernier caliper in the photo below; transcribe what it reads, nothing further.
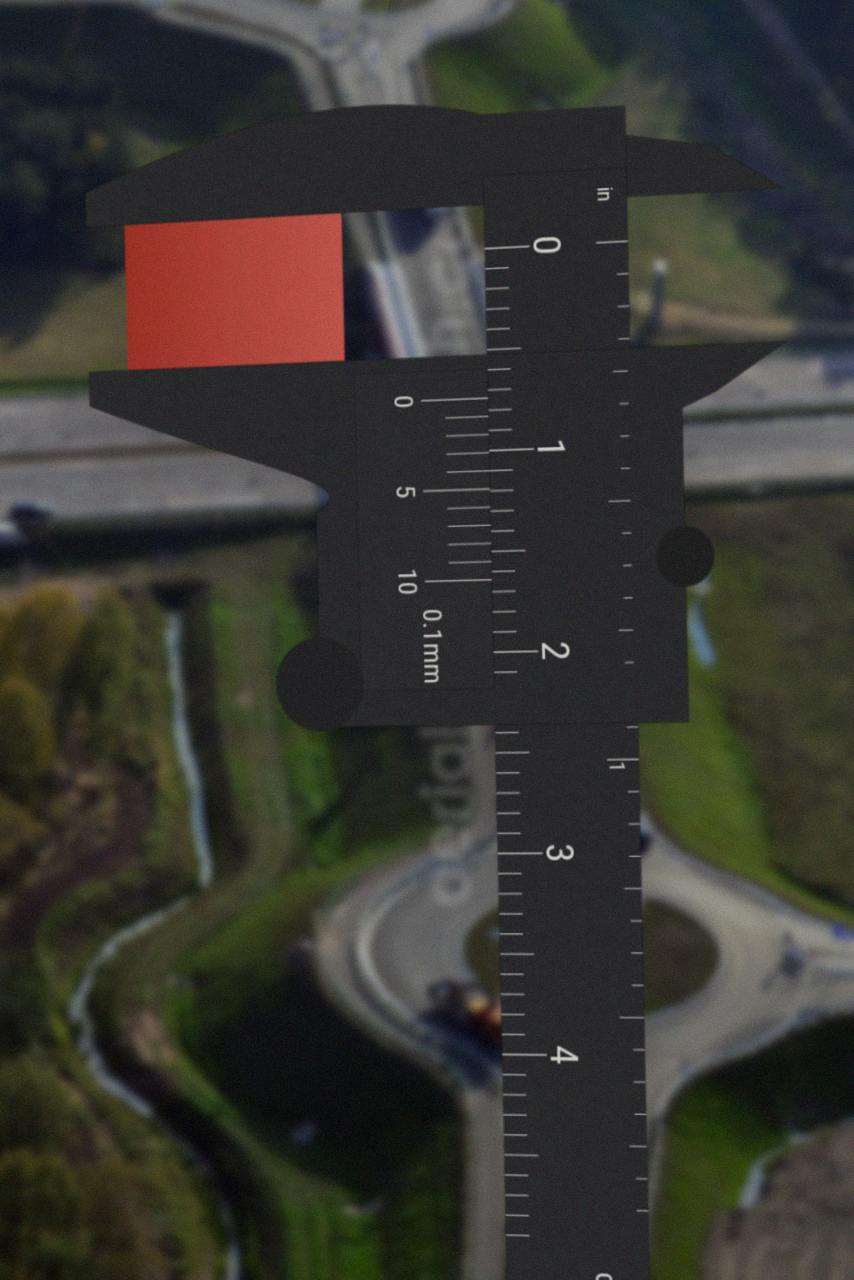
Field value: 7.4 mm
